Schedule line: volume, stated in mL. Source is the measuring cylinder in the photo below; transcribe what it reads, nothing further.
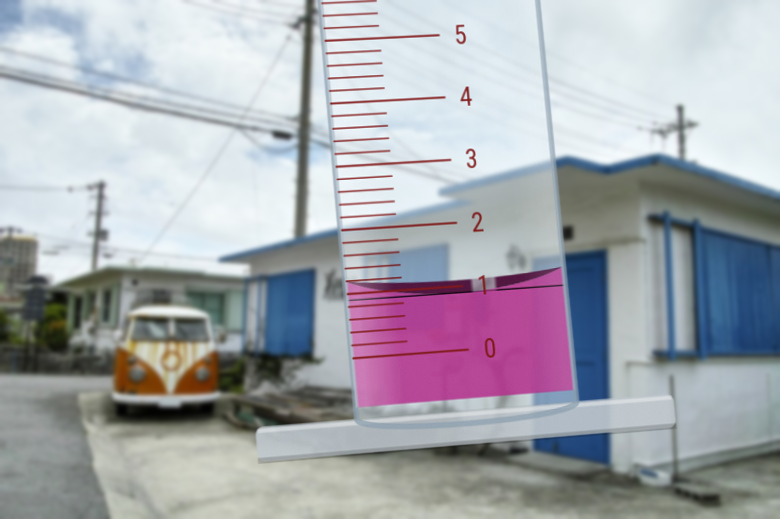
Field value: 0.9 mL
